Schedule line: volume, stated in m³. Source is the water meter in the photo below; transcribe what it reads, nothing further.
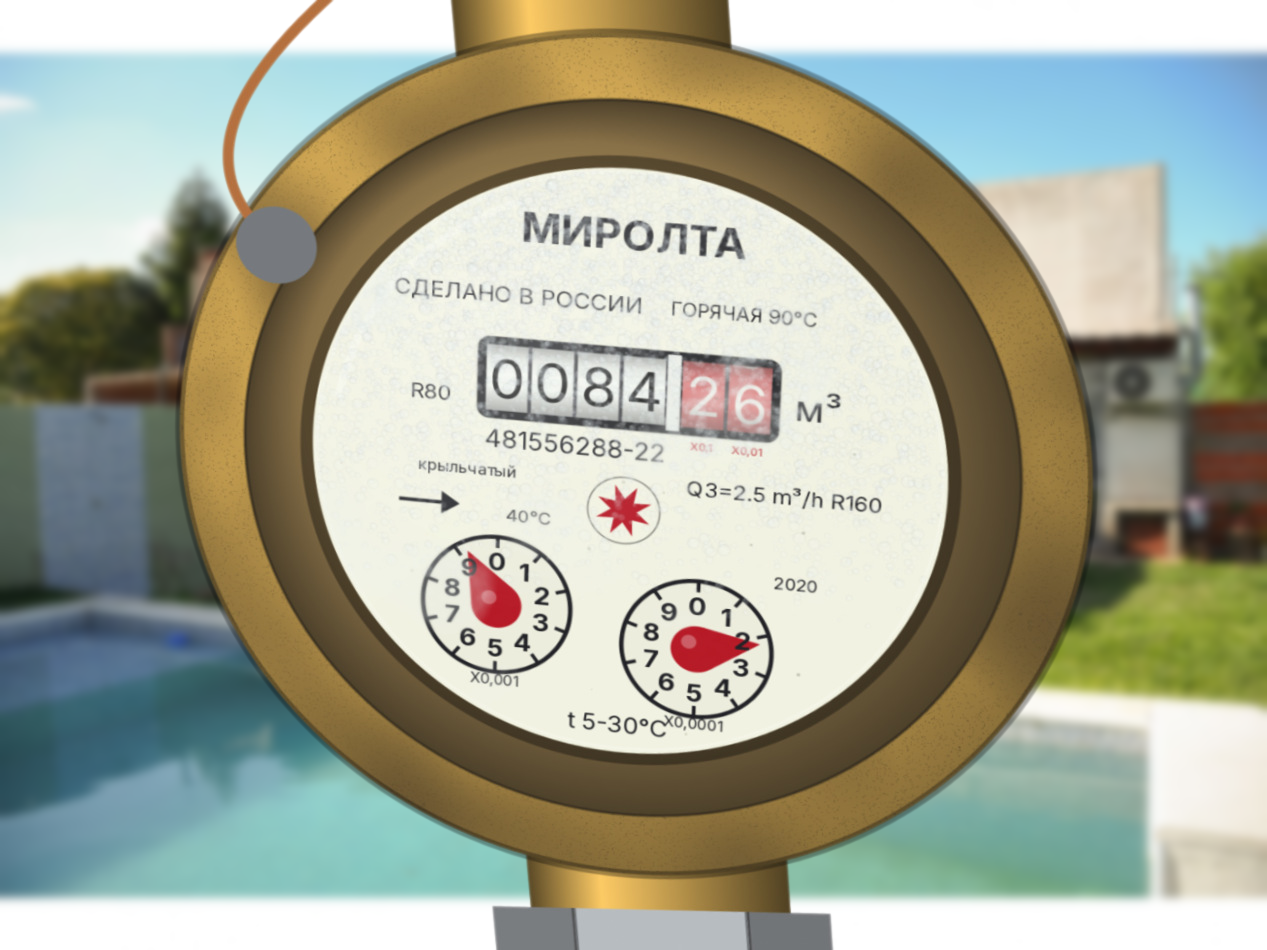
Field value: 84.2592 m³
